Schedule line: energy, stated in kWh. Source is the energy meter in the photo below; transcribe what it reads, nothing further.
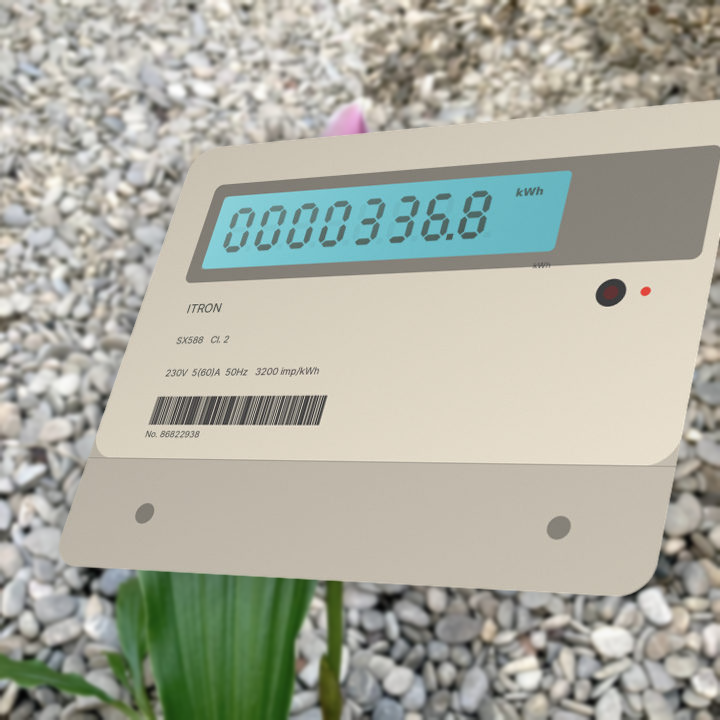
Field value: 336.8 kWh
